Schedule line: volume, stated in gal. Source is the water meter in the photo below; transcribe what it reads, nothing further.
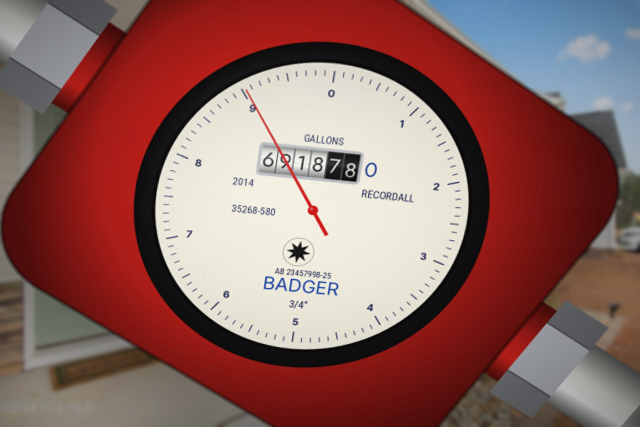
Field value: 6918779.0 gal
